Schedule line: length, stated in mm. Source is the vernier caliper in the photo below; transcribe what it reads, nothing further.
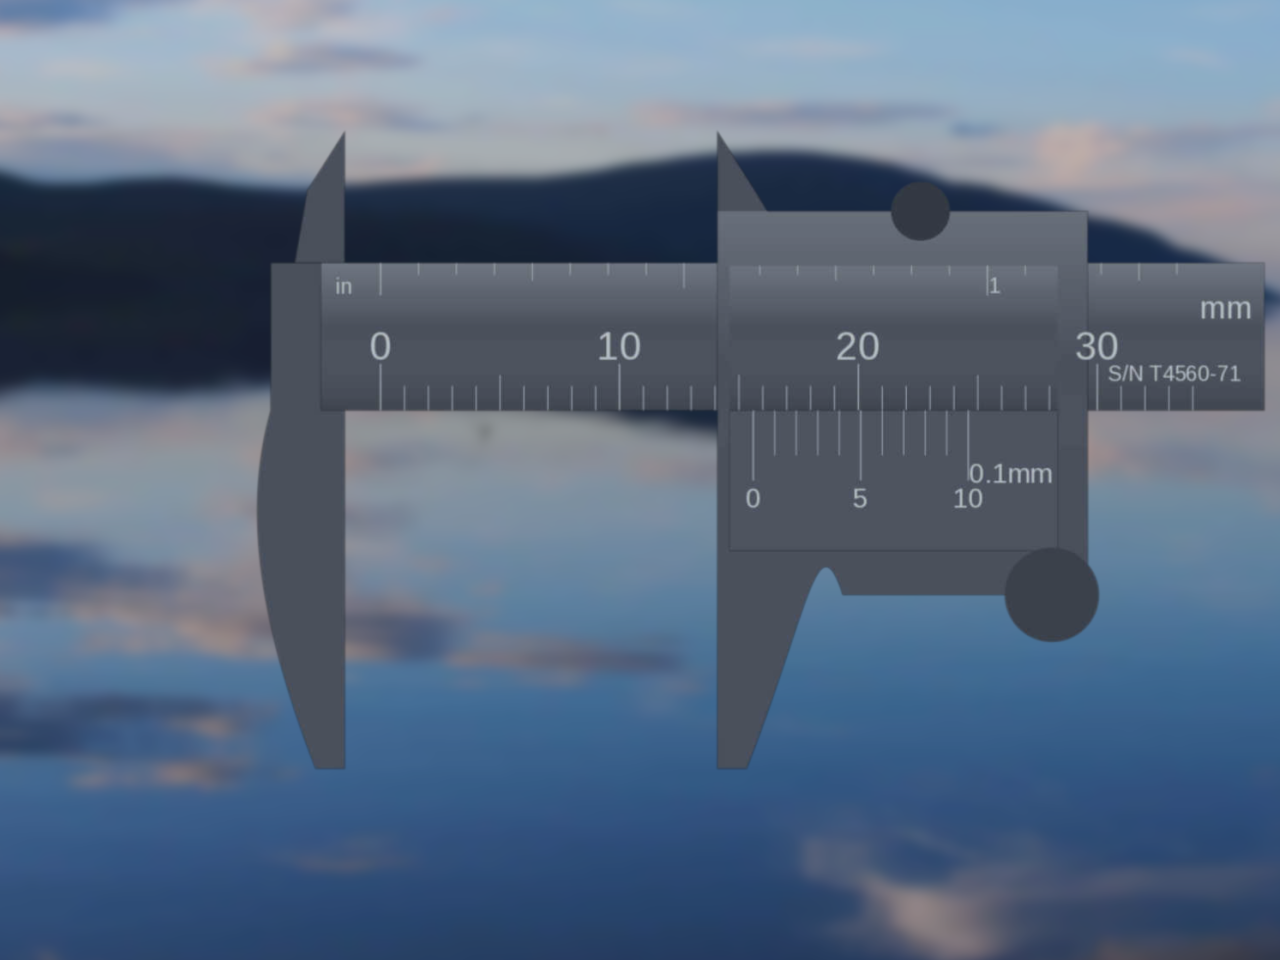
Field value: 15.6 mm
